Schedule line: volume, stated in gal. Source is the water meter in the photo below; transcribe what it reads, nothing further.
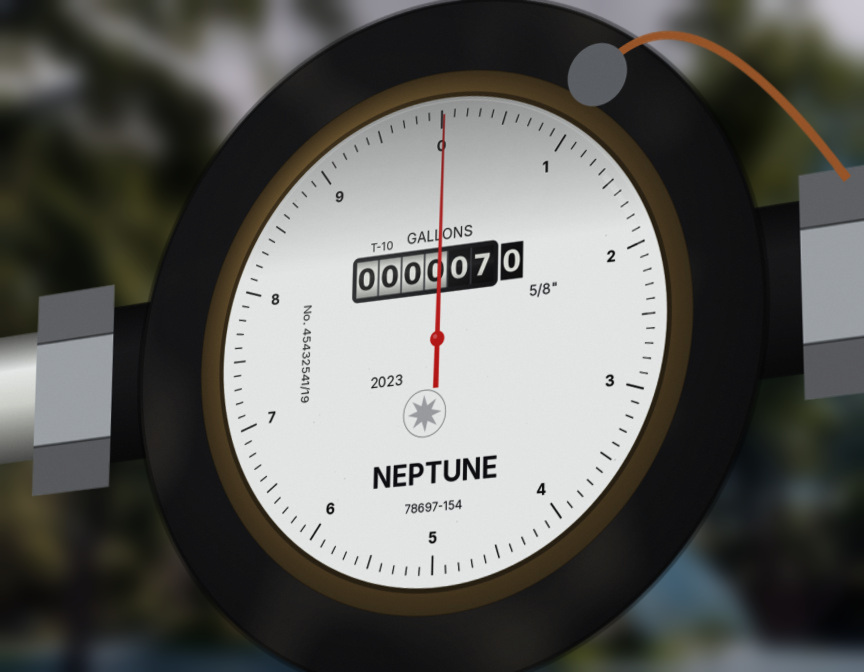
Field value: 70.0 gal
